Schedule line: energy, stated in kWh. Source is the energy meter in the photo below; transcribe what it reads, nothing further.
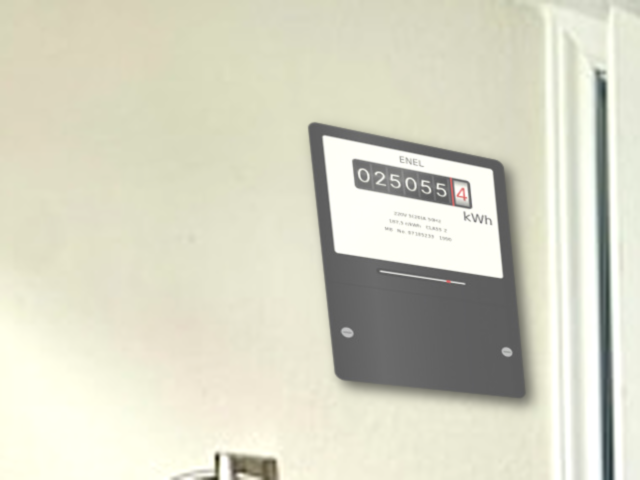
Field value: 25055.4 kWh
